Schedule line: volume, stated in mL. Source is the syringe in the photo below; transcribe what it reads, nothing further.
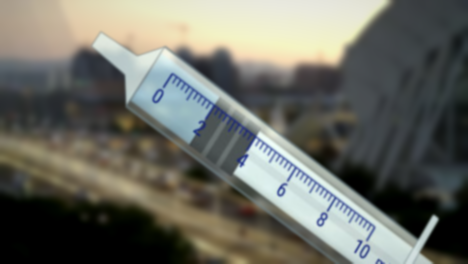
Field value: 2 mL
